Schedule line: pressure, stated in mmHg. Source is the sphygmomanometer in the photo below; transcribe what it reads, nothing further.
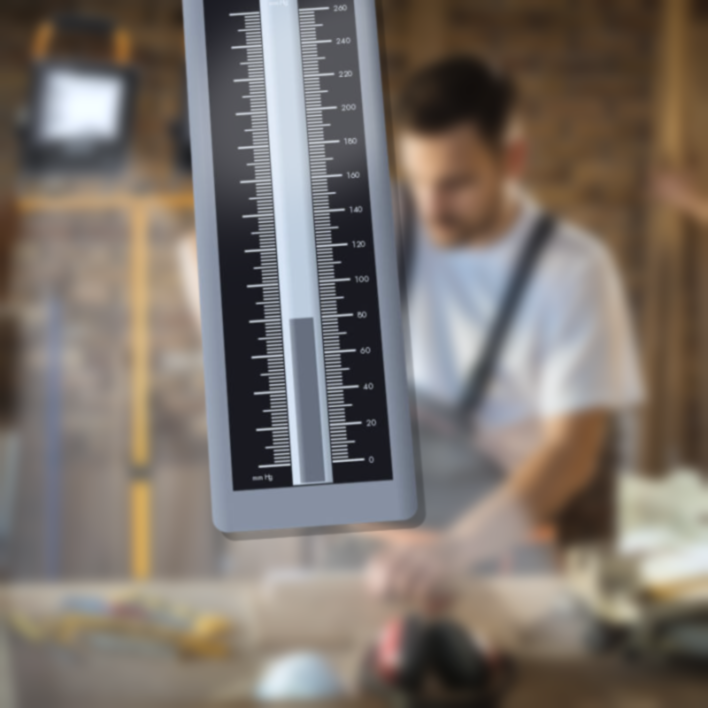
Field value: 80 mmHg
